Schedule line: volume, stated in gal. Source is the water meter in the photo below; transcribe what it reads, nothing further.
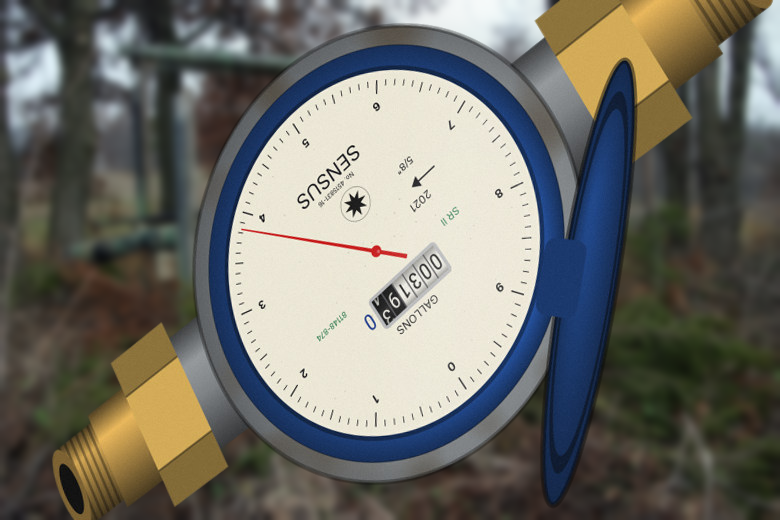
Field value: 31933.8 gal
